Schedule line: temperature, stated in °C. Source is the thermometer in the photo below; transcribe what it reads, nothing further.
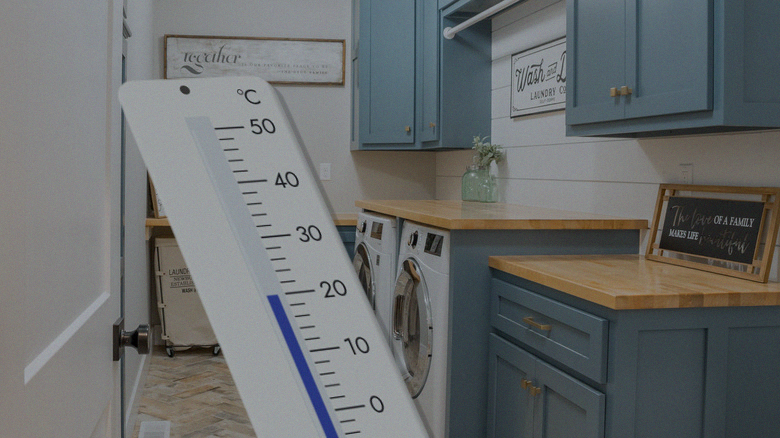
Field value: 20 °C
